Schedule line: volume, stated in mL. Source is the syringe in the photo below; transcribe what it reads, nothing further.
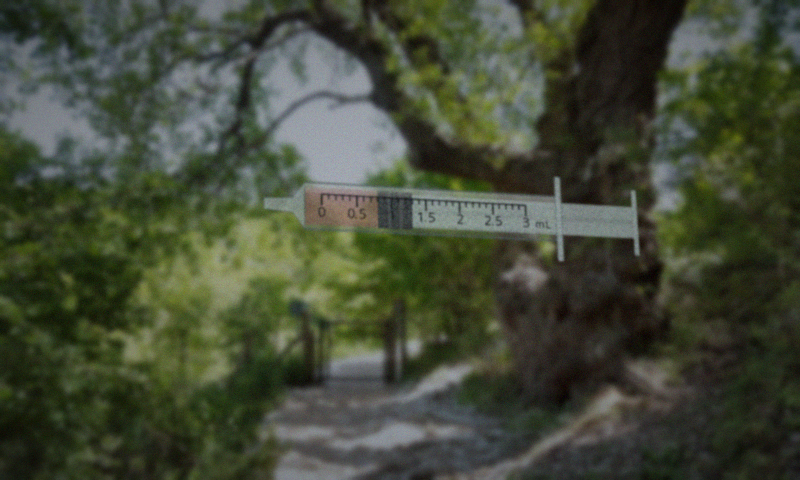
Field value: 0.8 mL
